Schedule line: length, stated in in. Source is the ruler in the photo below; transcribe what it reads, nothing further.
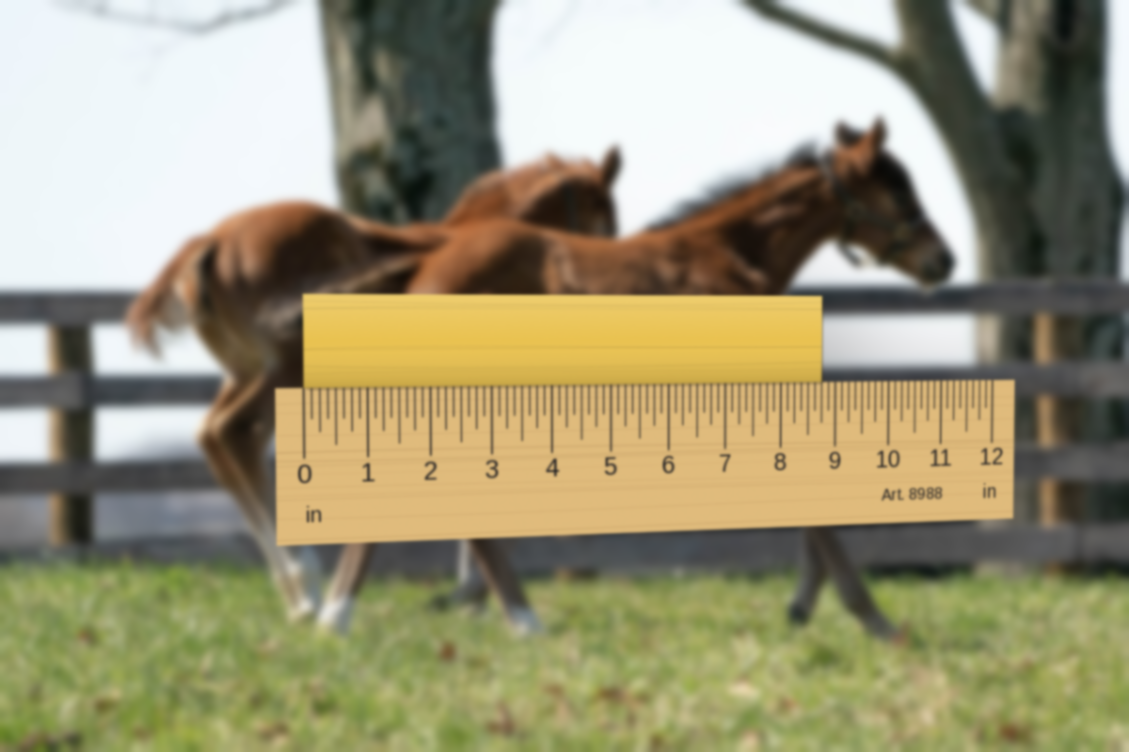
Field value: 8.75 in
